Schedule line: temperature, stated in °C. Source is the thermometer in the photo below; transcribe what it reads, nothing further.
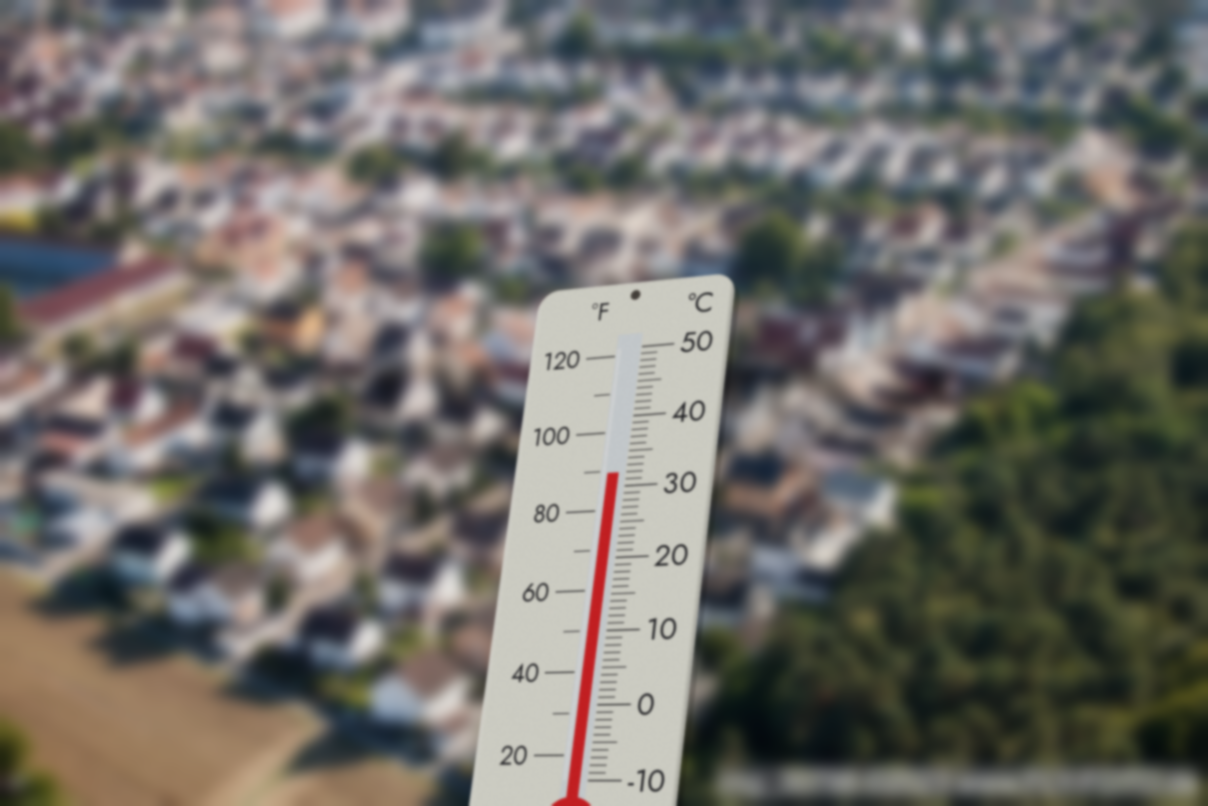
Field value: 32 °C
